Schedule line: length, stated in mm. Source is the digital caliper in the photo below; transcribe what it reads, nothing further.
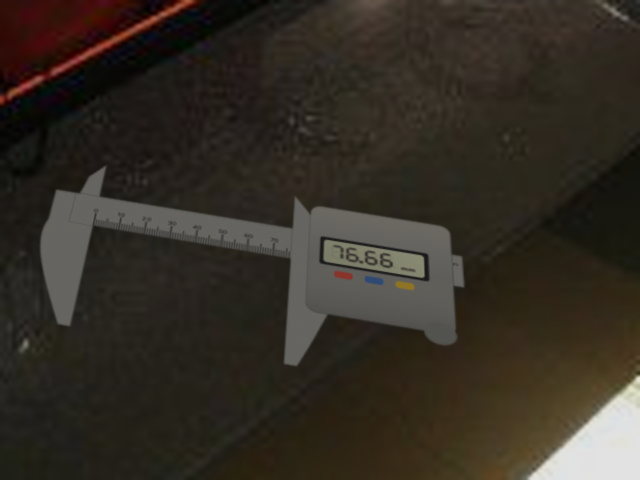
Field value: 76.66 mm
